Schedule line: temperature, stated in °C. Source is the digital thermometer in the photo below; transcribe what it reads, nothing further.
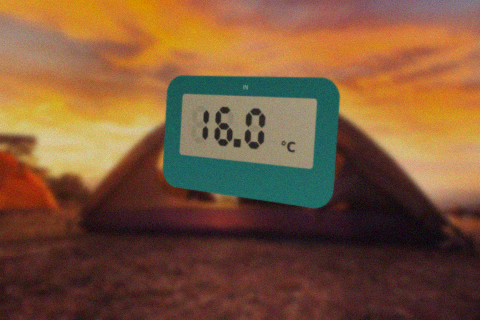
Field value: 16.0 °C
